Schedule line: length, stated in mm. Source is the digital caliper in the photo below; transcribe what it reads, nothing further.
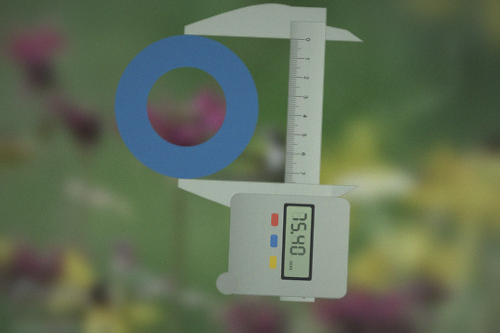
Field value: 75.40 mm
